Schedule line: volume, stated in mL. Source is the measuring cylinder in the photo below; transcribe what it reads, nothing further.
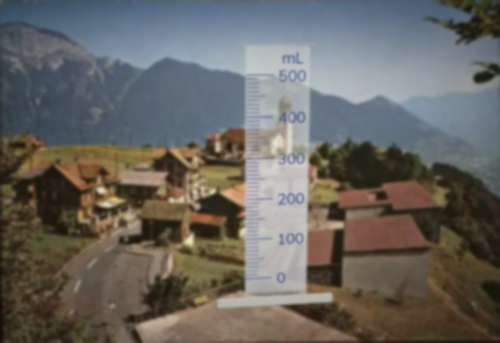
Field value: 300 mL
